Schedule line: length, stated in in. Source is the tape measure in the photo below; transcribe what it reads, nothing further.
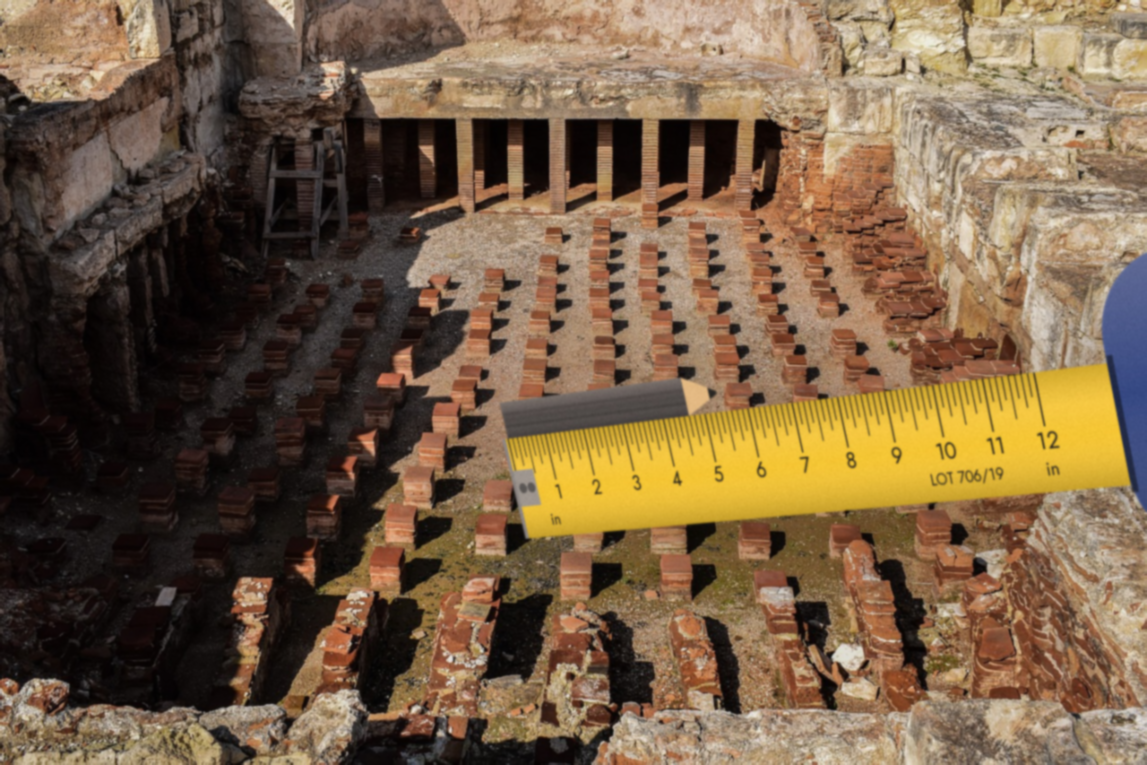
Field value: 5.375 in
